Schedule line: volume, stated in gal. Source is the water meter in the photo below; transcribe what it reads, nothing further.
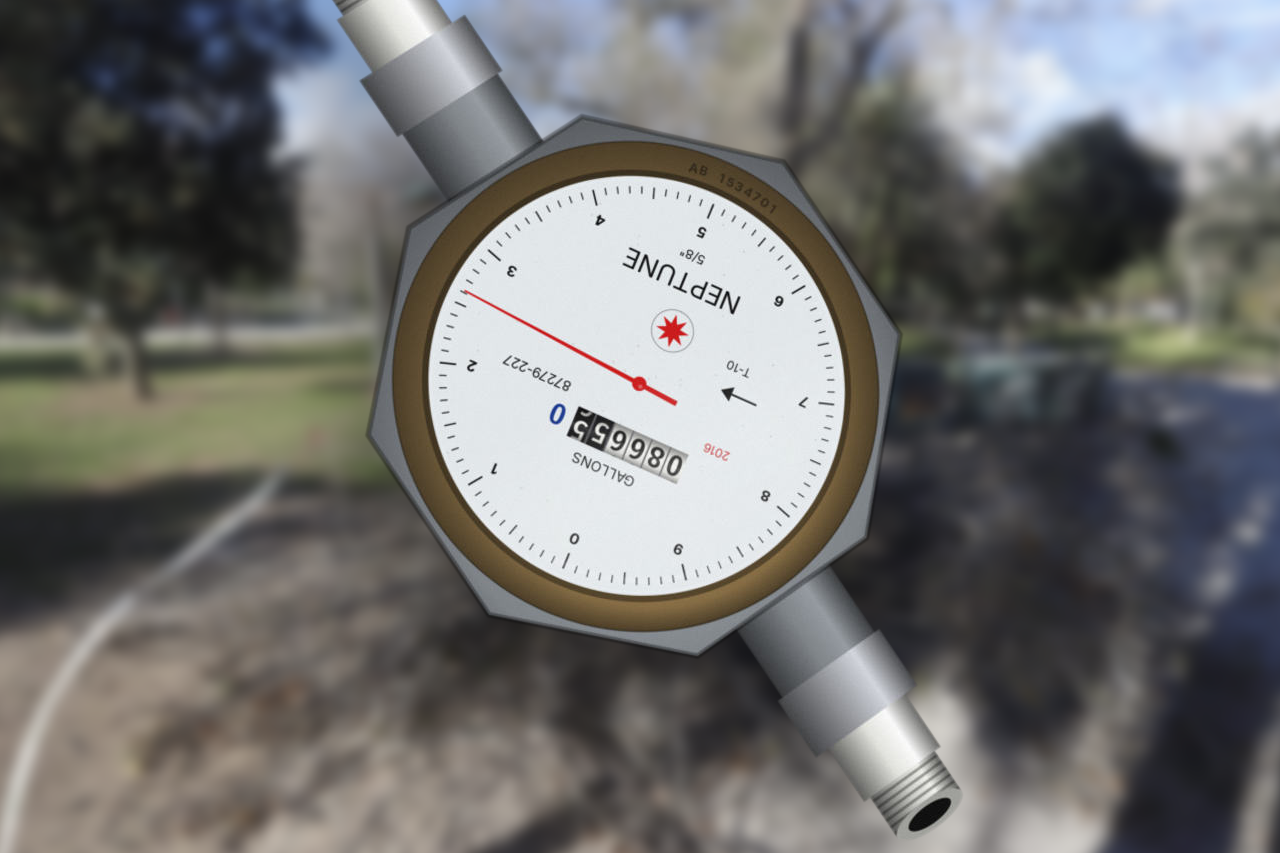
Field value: 866552.6 gal
